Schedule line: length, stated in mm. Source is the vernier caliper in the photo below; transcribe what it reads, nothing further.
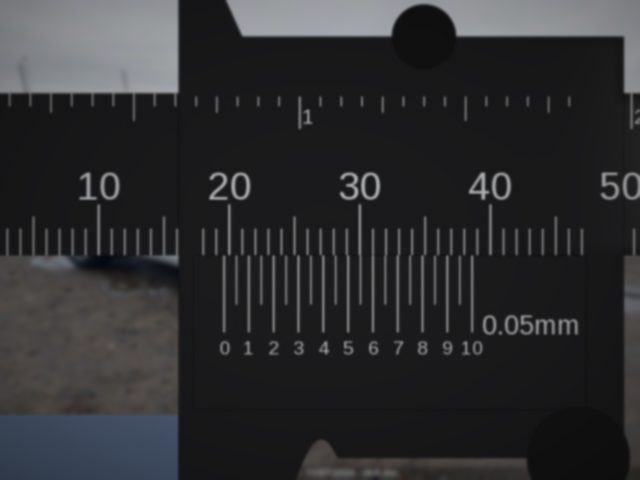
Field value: 19.6 mm
